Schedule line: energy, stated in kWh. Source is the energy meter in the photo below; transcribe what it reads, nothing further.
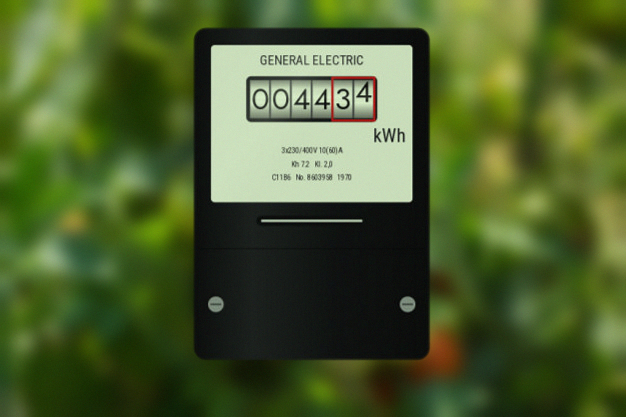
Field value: 44.34 kWh
